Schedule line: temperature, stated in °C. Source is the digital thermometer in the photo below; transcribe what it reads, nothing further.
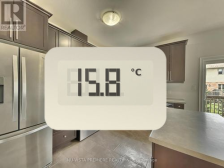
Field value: 15.8 °C
